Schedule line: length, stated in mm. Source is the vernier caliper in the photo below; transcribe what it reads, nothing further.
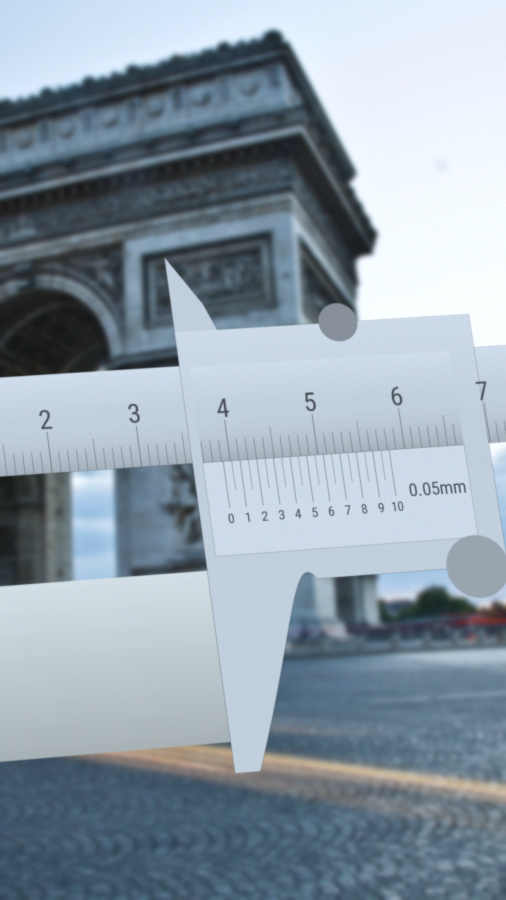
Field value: 39.2 mm
